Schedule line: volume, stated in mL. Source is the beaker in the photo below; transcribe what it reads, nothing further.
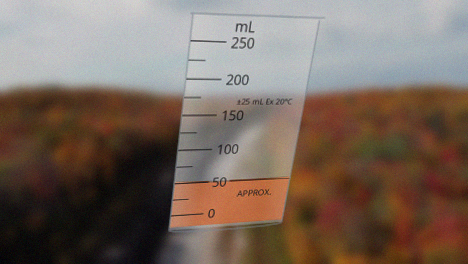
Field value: 50 mL
